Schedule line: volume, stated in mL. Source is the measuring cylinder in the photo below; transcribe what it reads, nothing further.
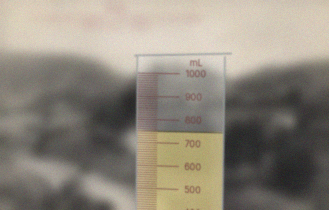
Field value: 750 mL
